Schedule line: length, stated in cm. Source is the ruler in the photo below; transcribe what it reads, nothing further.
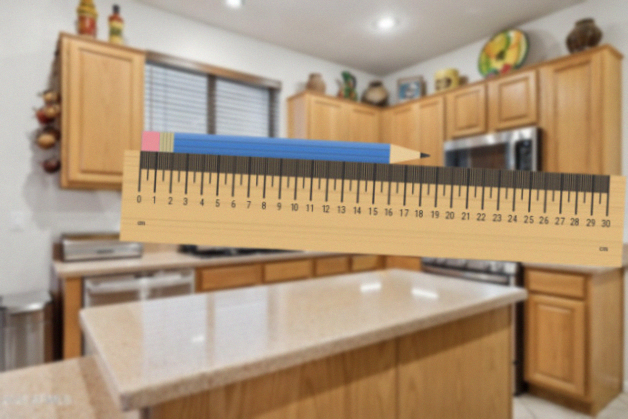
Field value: 18.5 cm
